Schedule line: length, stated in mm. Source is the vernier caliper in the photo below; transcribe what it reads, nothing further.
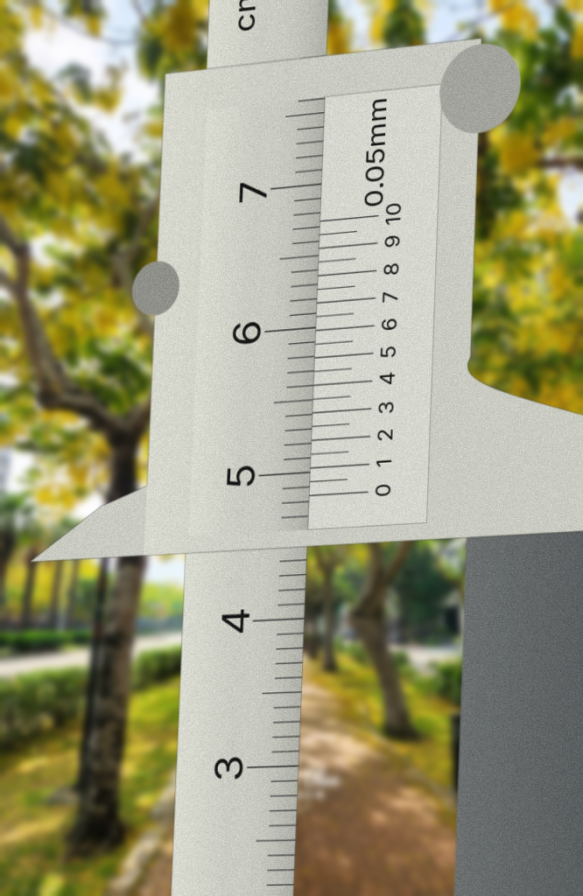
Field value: 48.4 mm
